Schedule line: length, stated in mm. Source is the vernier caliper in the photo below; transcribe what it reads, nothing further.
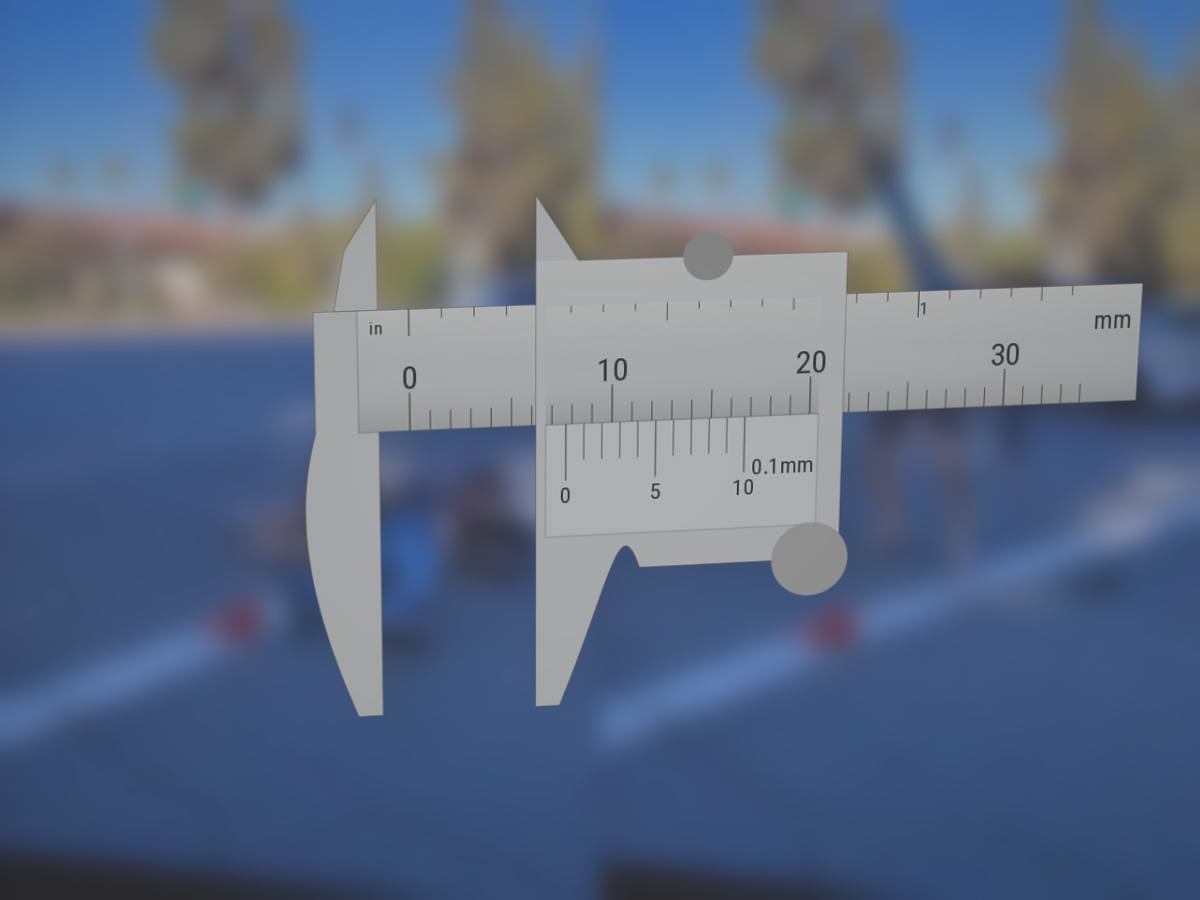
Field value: 7.7 mm
